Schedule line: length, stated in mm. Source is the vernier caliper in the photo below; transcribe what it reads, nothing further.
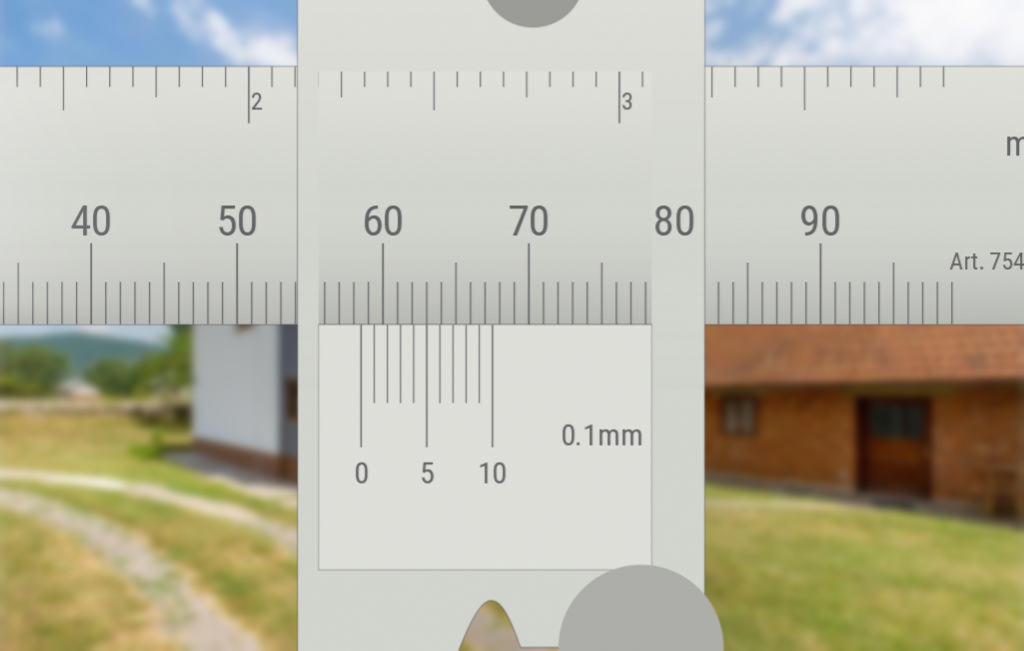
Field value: 58.5 mm
